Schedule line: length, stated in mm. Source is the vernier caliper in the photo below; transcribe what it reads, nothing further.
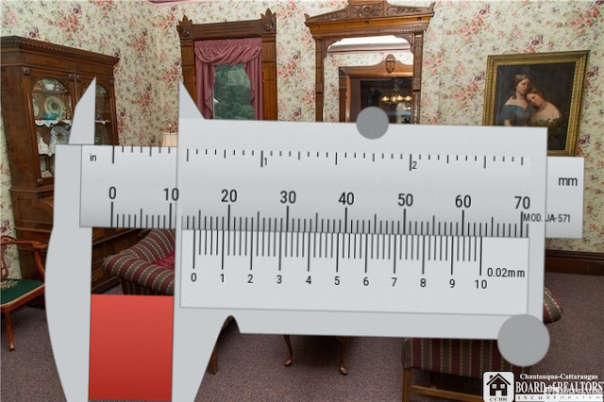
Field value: 14.2 mm
